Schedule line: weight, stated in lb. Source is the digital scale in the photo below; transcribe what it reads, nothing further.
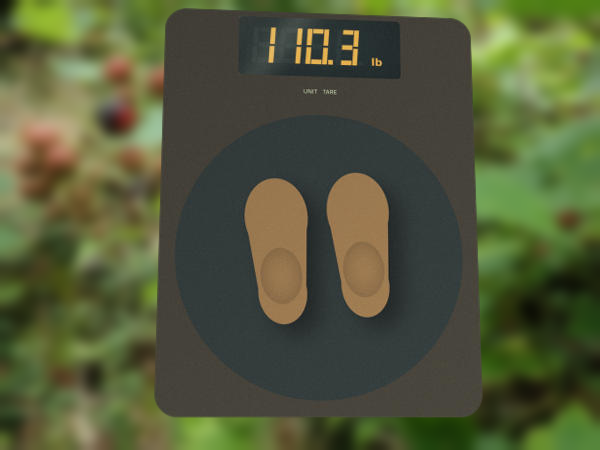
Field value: 110.3 lb
